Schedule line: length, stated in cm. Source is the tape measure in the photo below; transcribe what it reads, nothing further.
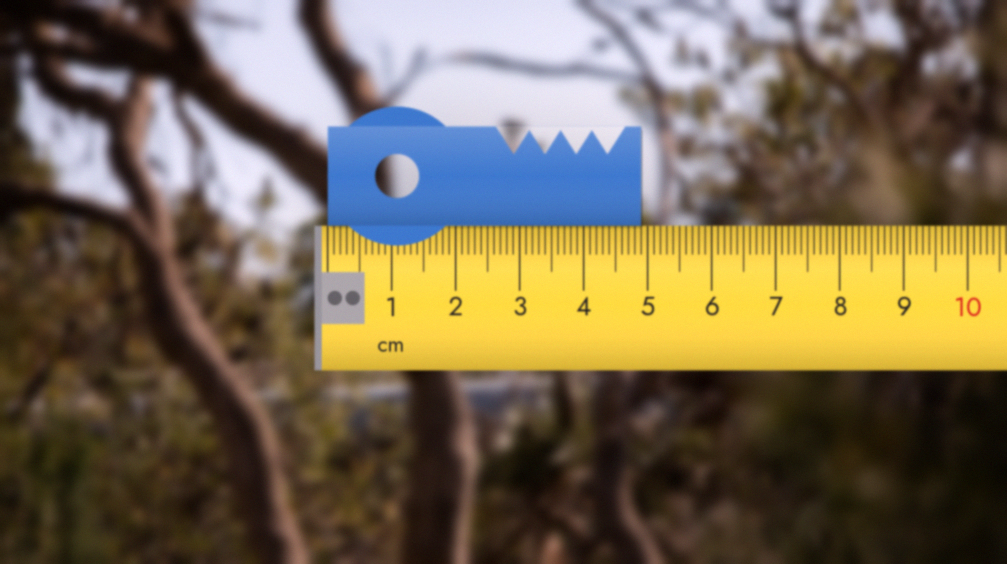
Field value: 4.9 cm
